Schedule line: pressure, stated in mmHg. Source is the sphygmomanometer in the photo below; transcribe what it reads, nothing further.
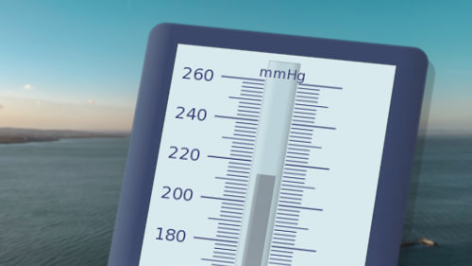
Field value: 214 mmHg
